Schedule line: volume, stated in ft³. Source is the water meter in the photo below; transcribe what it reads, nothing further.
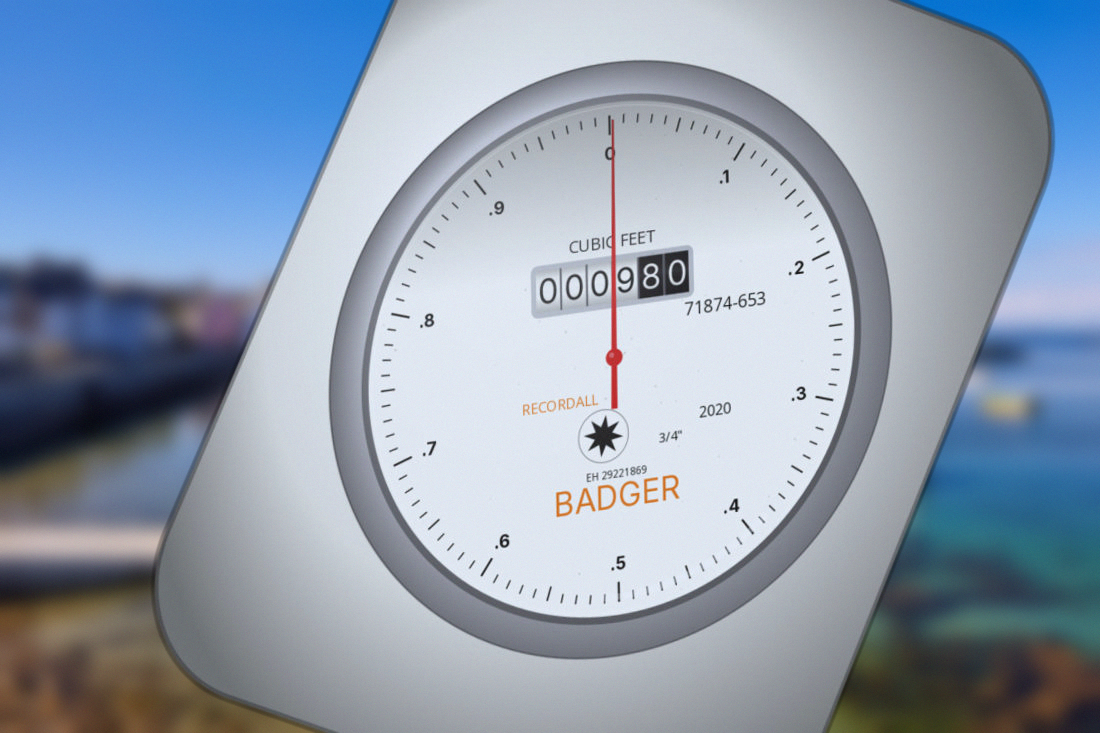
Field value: 980.00 ft³
